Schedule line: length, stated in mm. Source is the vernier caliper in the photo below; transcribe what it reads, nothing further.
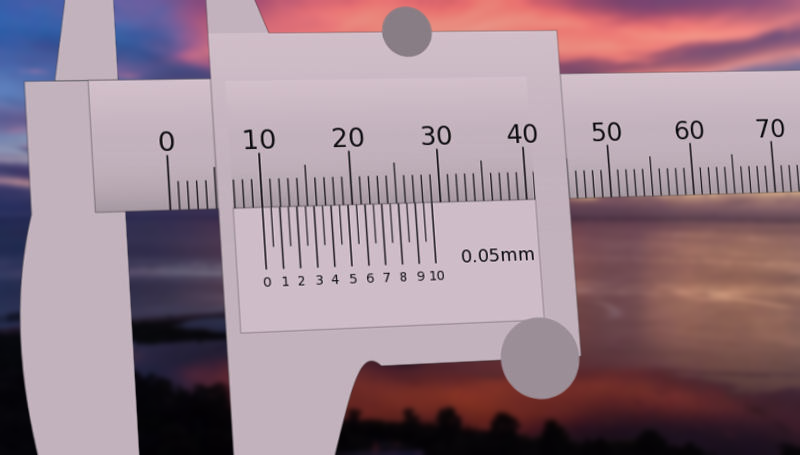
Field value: 10.0 mm
